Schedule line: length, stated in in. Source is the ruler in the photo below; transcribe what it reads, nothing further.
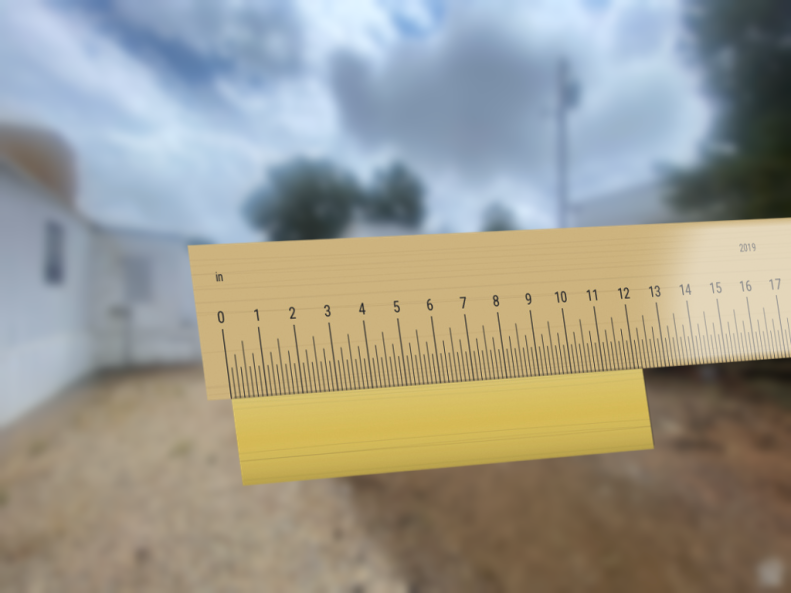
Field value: 12.25 in
